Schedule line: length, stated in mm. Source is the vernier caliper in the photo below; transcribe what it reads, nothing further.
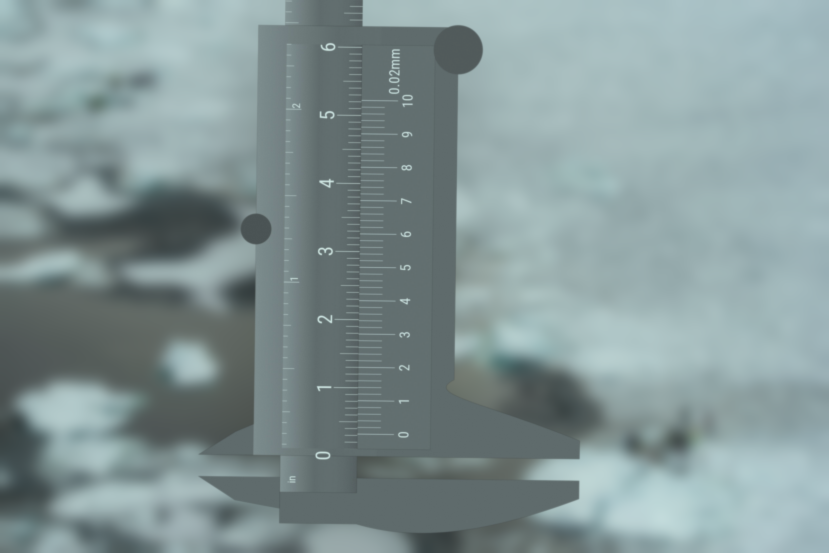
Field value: 3.2 mm
